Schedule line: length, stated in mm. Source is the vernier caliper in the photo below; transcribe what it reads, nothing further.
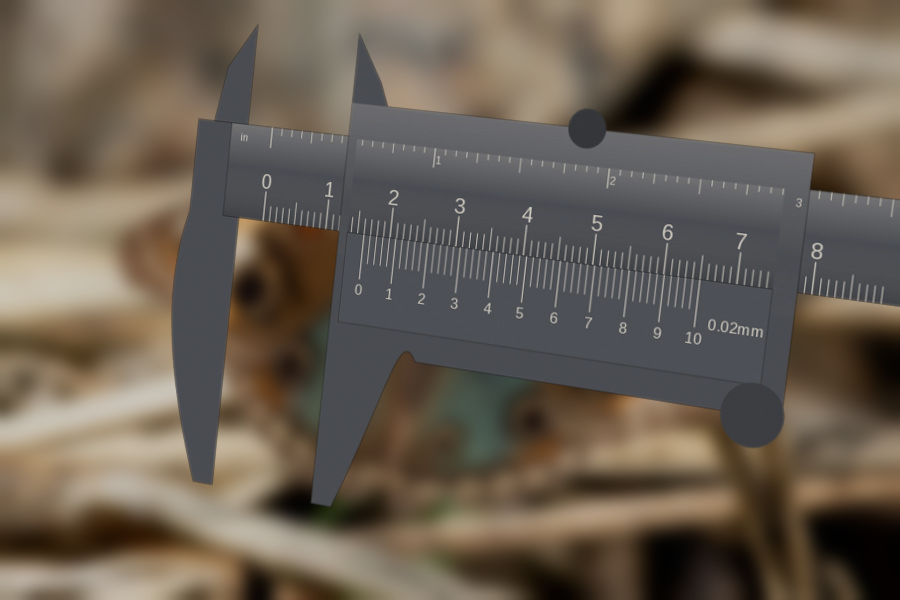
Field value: 16.0 mm
